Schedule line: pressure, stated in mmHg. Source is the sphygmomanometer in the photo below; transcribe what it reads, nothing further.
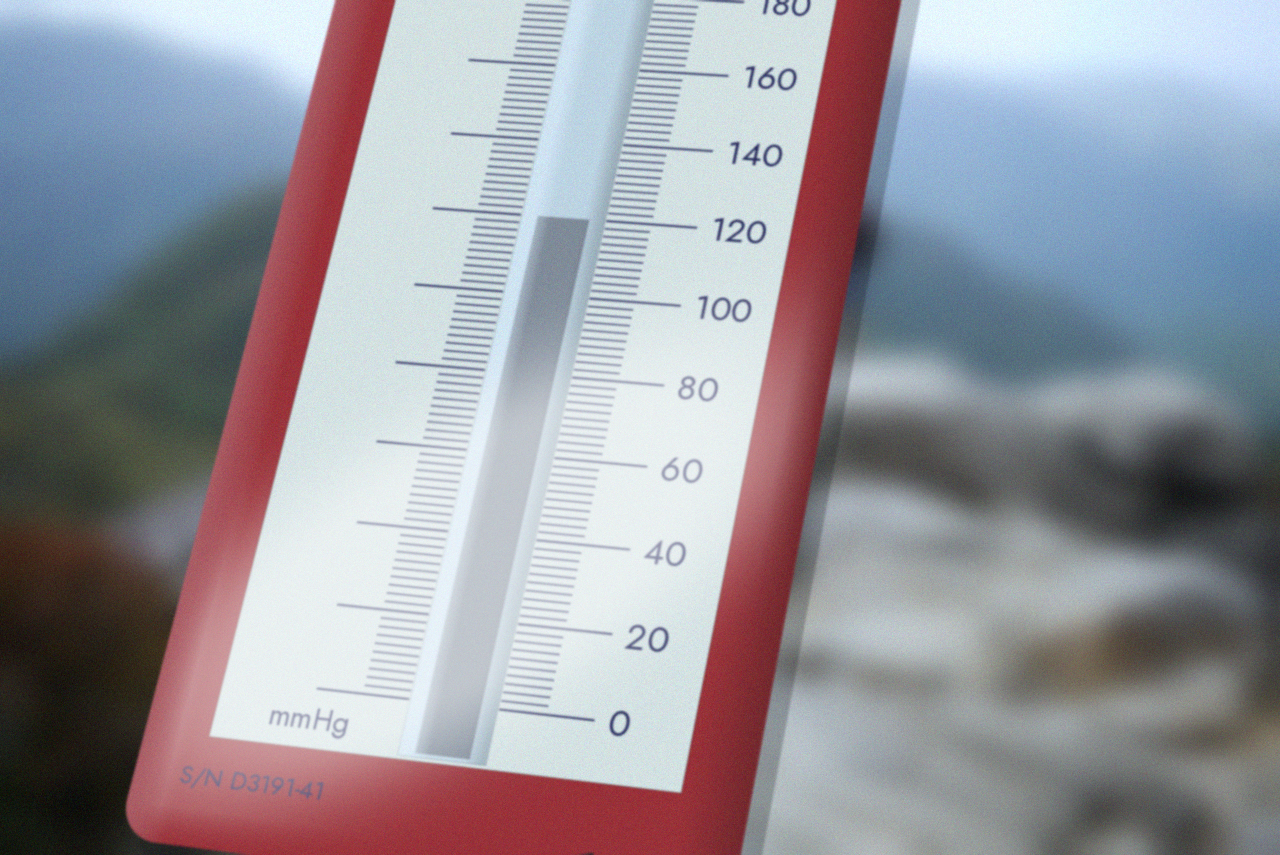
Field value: 120 mmHg
